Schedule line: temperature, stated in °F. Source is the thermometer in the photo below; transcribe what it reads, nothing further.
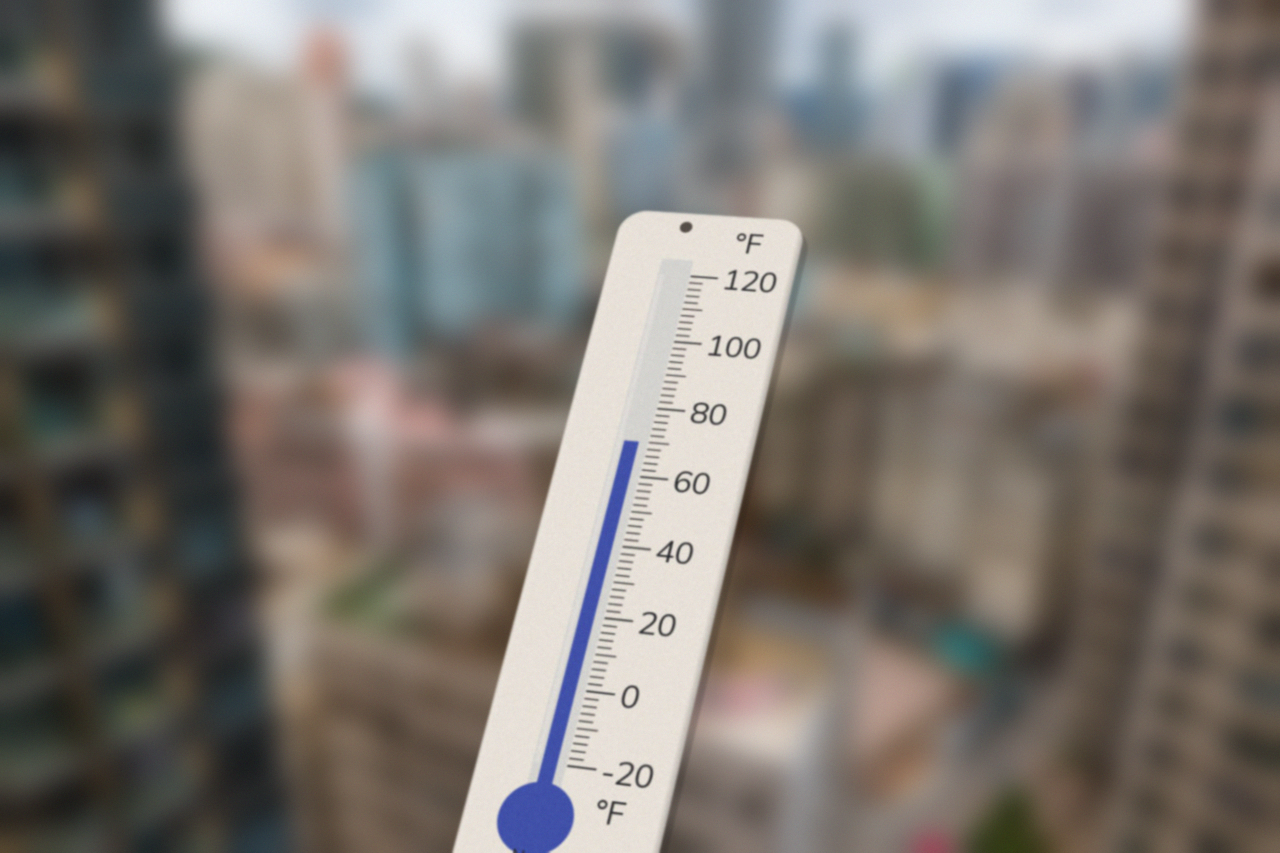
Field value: 70 °F
